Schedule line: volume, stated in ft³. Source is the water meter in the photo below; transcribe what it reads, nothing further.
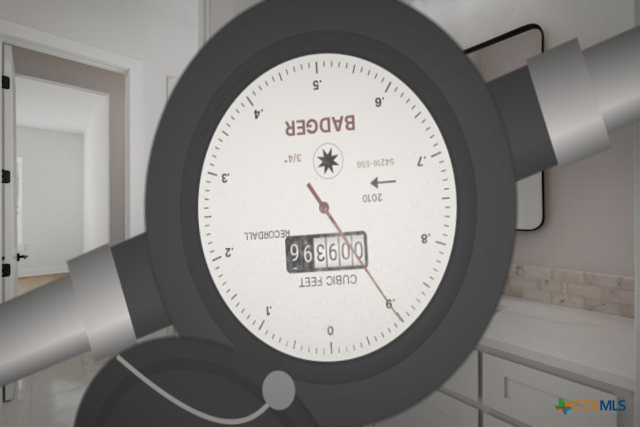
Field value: 9395.90 ft³
